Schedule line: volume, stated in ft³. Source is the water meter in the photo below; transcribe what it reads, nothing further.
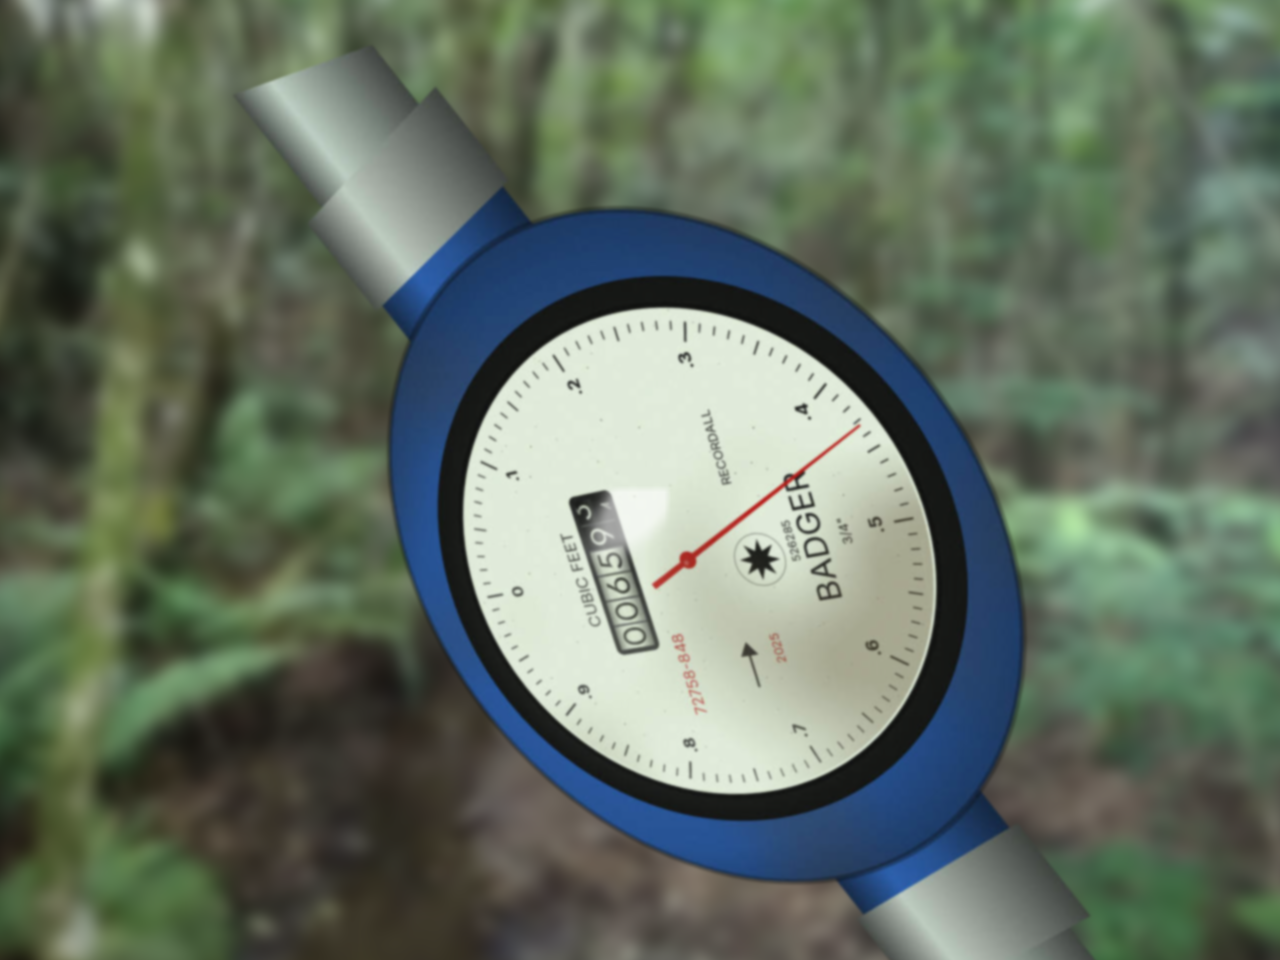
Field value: 6593.43 ft³
